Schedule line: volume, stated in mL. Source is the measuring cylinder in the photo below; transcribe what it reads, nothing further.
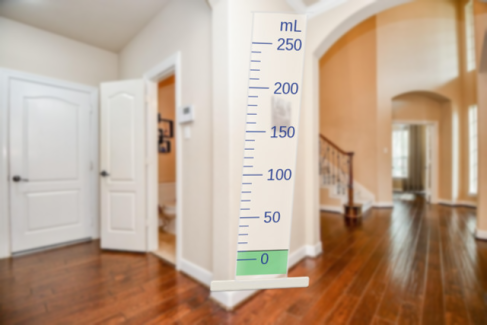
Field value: 10 mL
